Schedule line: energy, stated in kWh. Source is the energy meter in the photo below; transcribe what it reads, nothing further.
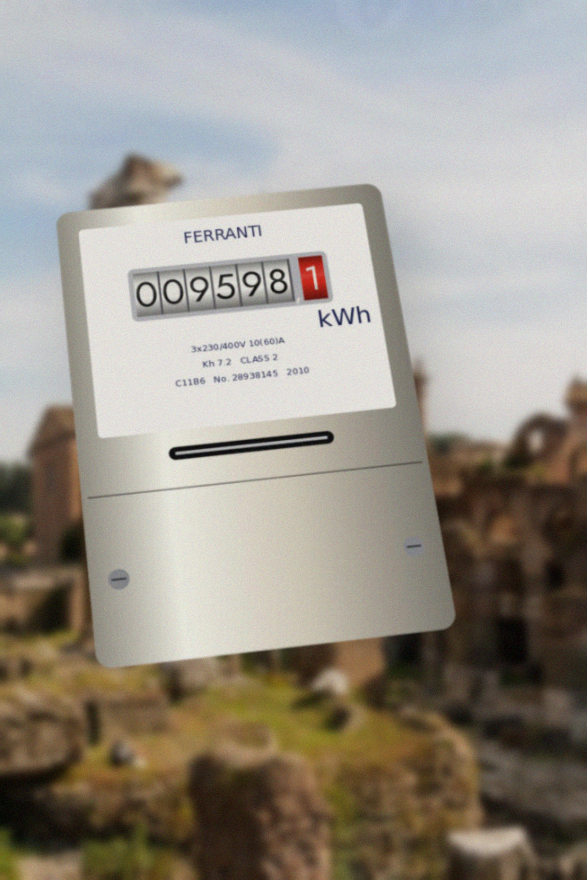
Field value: 9598.1 kWh
